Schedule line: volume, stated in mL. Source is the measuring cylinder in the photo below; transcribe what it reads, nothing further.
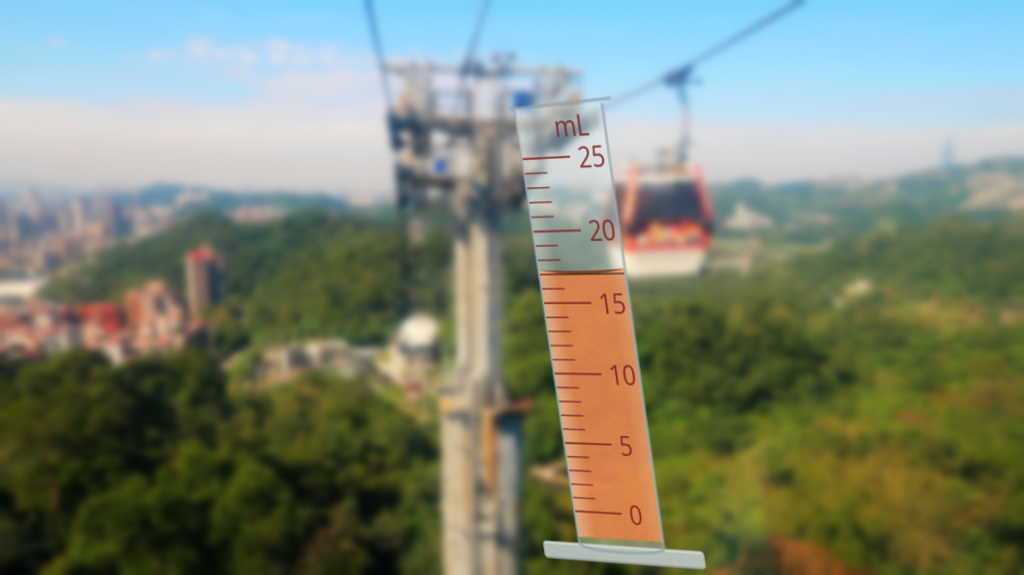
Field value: 17 mL
